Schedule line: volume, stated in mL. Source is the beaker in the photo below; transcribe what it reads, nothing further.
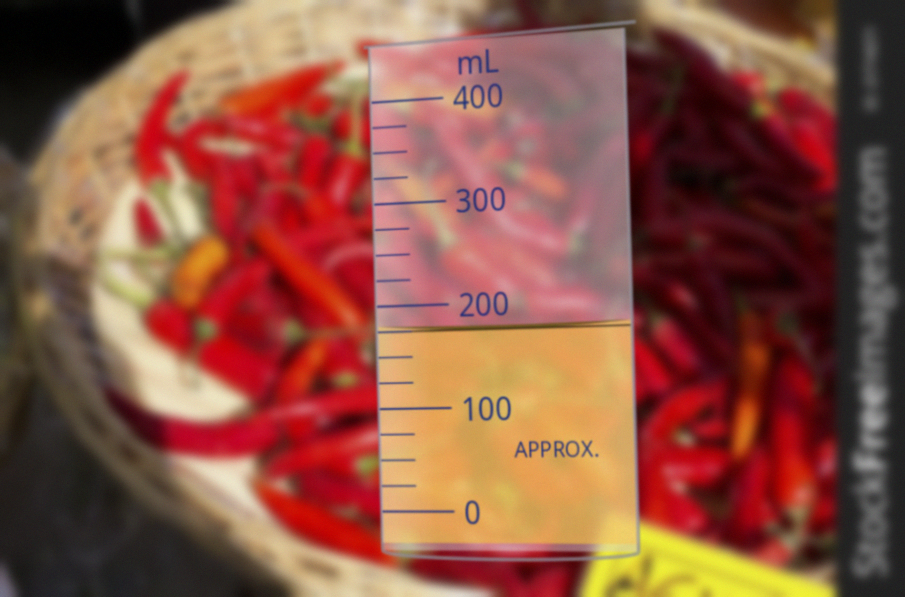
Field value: 175 mL
